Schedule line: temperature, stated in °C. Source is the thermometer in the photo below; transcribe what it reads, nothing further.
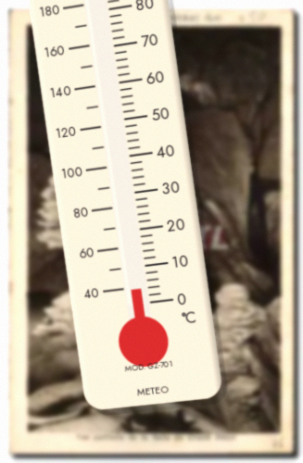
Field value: 4 °C
